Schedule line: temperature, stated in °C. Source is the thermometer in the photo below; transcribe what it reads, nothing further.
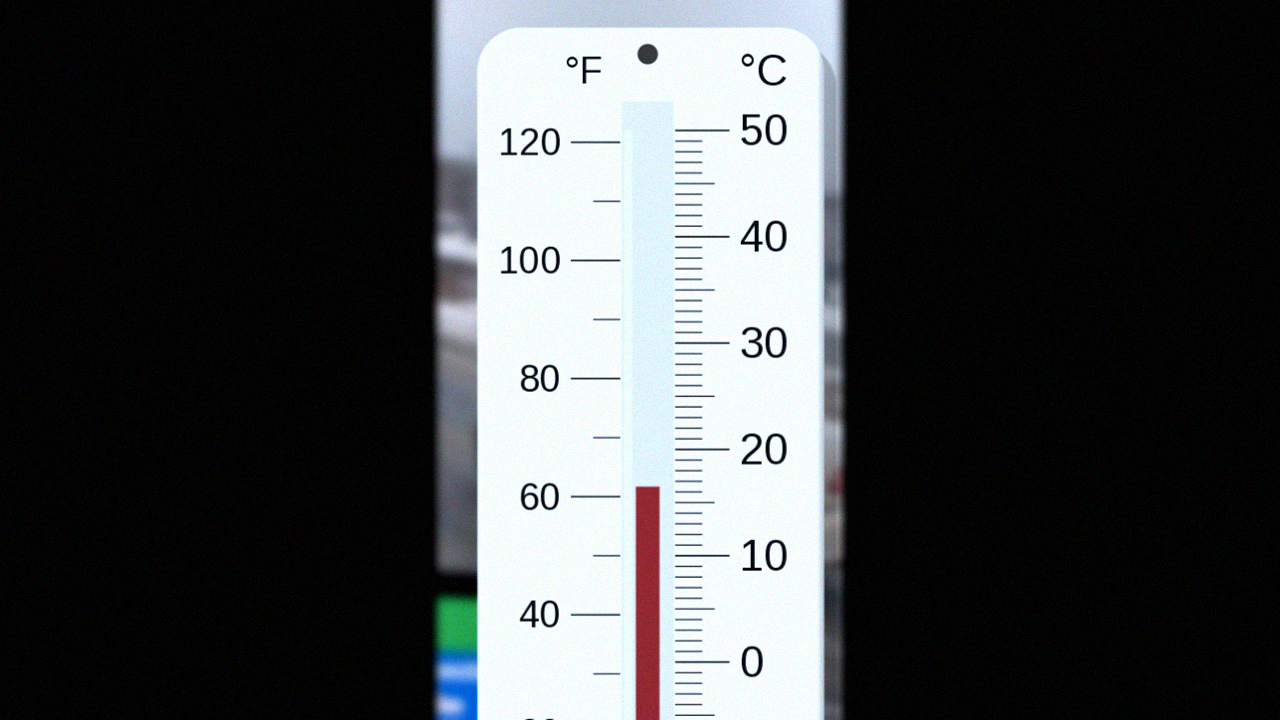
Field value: 16.5 °C
